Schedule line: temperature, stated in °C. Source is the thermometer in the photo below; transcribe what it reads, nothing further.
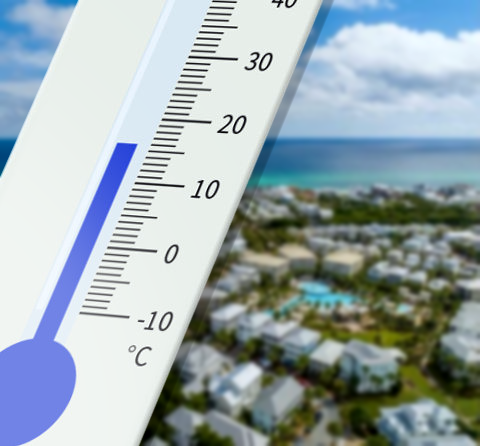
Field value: 16 °C
